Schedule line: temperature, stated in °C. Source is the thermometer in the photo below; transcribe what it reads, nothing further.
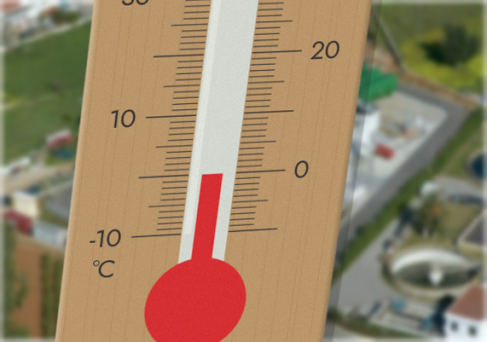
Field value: 0 °C
